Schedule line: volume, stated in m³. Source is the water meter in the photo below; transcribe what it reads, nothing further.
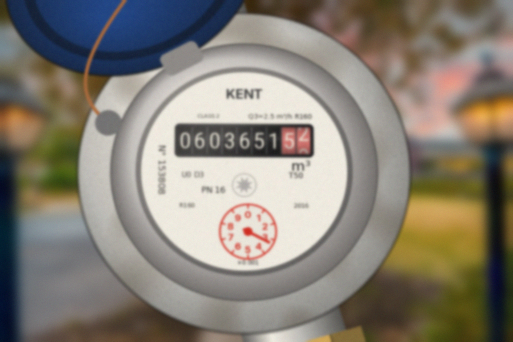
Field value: 603651.523 m³
